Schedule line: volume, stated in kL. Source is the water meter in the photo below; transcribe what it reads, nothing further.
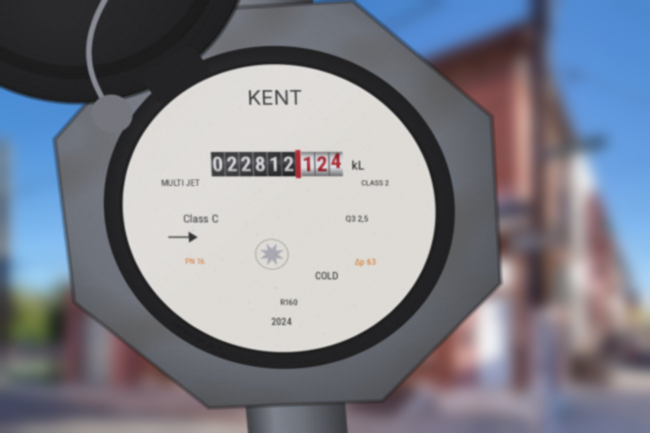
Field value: 22812.124 kL
